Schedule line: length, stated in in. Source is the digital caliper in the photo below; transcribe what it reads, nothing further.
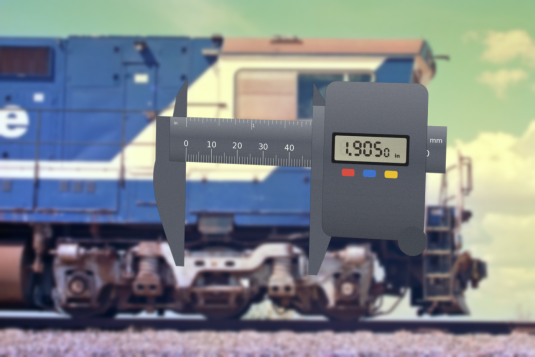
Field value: 1.9050 in
